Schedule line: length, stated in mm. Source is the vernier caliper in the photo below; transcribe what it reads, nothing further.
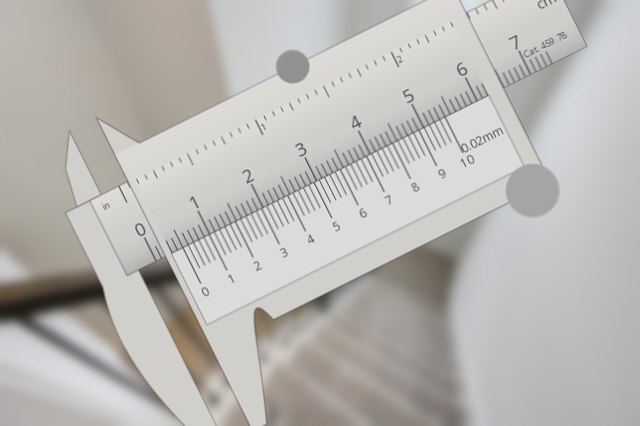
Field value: 5.0 mm
